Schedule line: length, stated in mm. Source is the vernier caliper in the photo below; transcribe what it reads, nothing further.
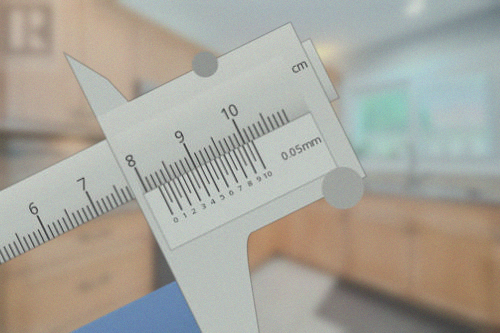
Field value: 82.4 mm
